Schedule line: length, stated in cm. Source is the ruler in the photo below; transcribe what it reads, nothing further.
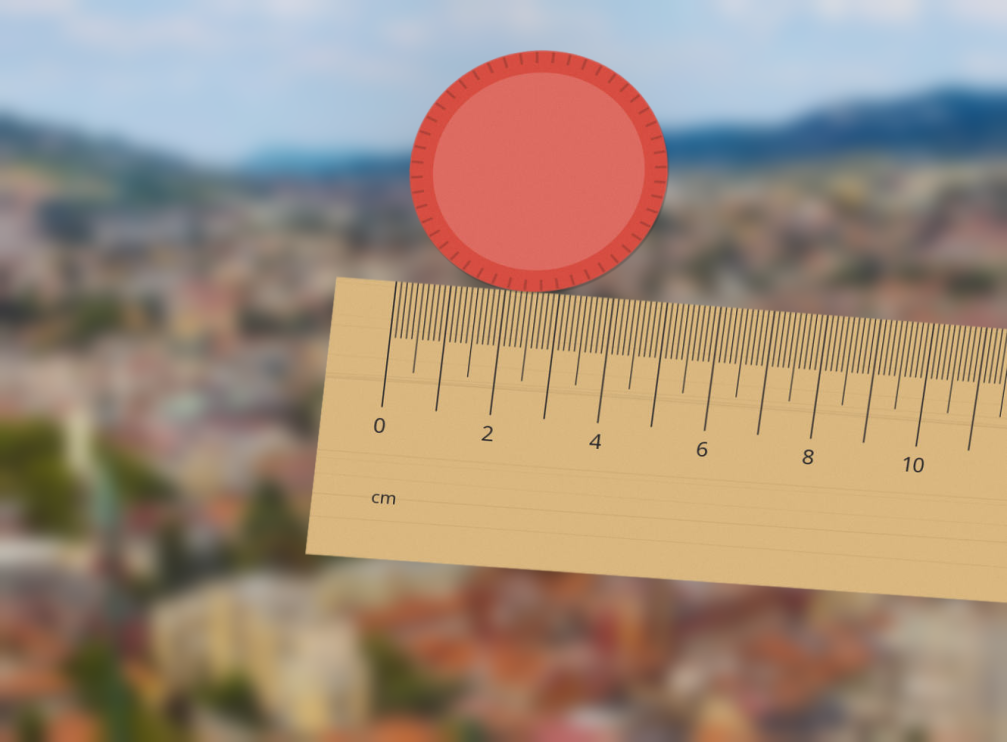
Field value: 4.7 cm
